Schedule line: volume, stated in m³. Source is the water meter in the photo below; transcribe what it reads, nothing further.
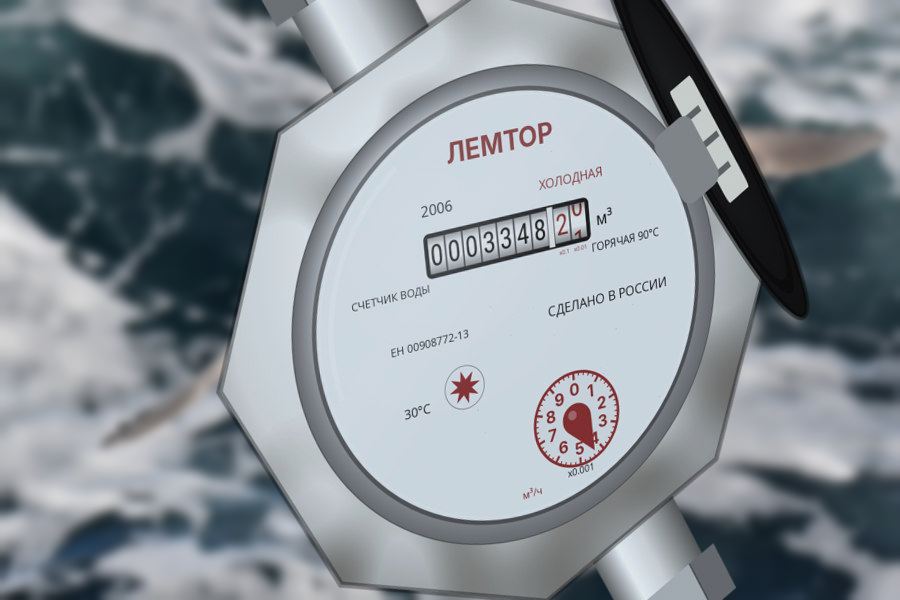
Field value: 3348.204 m³
